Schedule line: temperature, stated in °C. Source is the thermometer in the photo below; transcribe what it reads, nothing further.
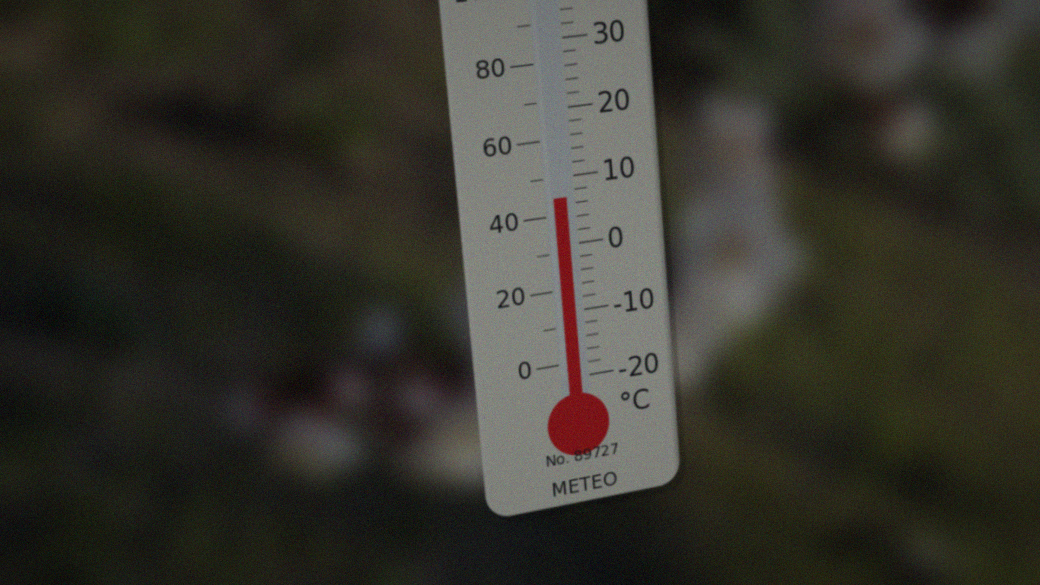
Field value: 7 °C
